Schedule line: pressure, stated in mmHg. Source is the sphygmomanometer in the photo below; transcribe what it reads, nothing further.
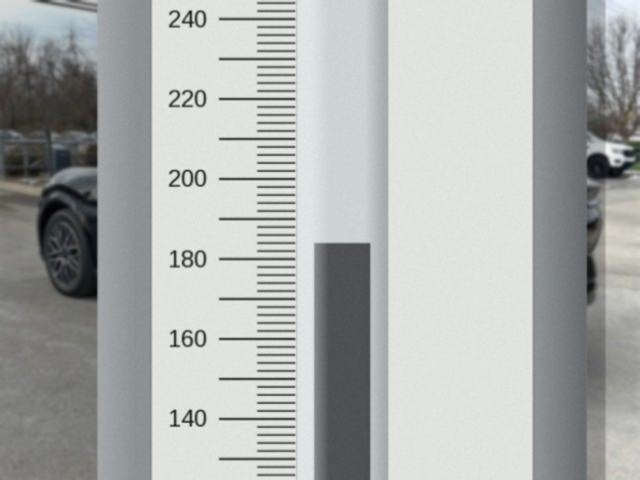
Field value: 184 mmHg
